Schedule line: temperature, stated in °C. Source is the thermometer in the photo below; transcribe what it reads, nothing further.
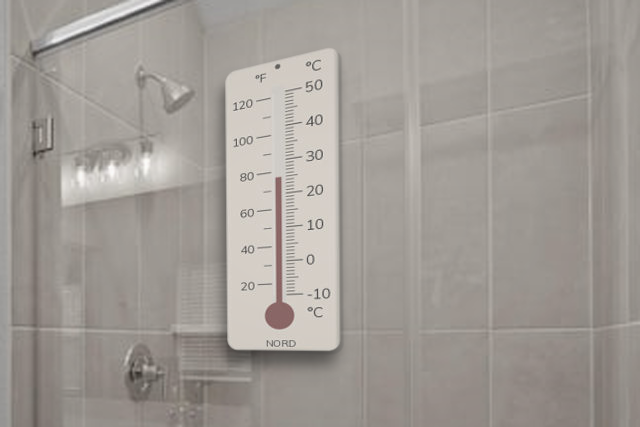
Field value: 25 °C
